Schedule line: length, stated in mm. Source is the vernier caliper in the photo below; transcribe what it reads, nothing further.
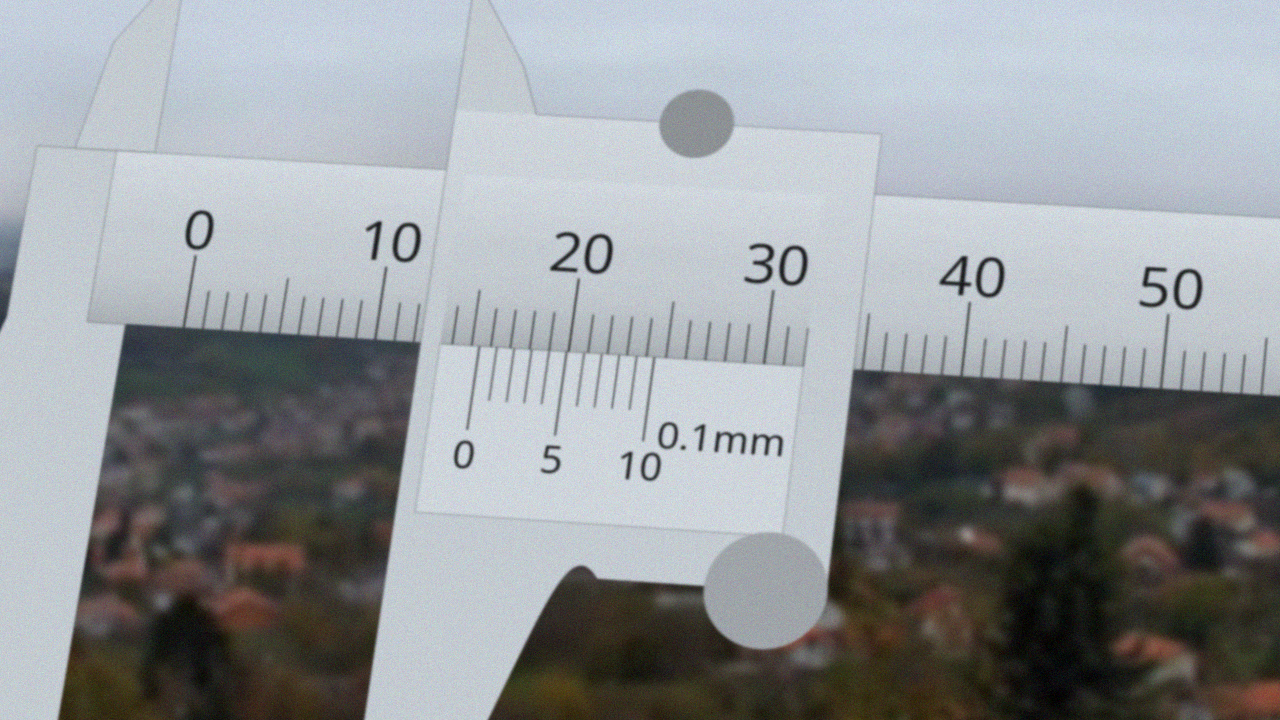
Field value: 15.4 mm
